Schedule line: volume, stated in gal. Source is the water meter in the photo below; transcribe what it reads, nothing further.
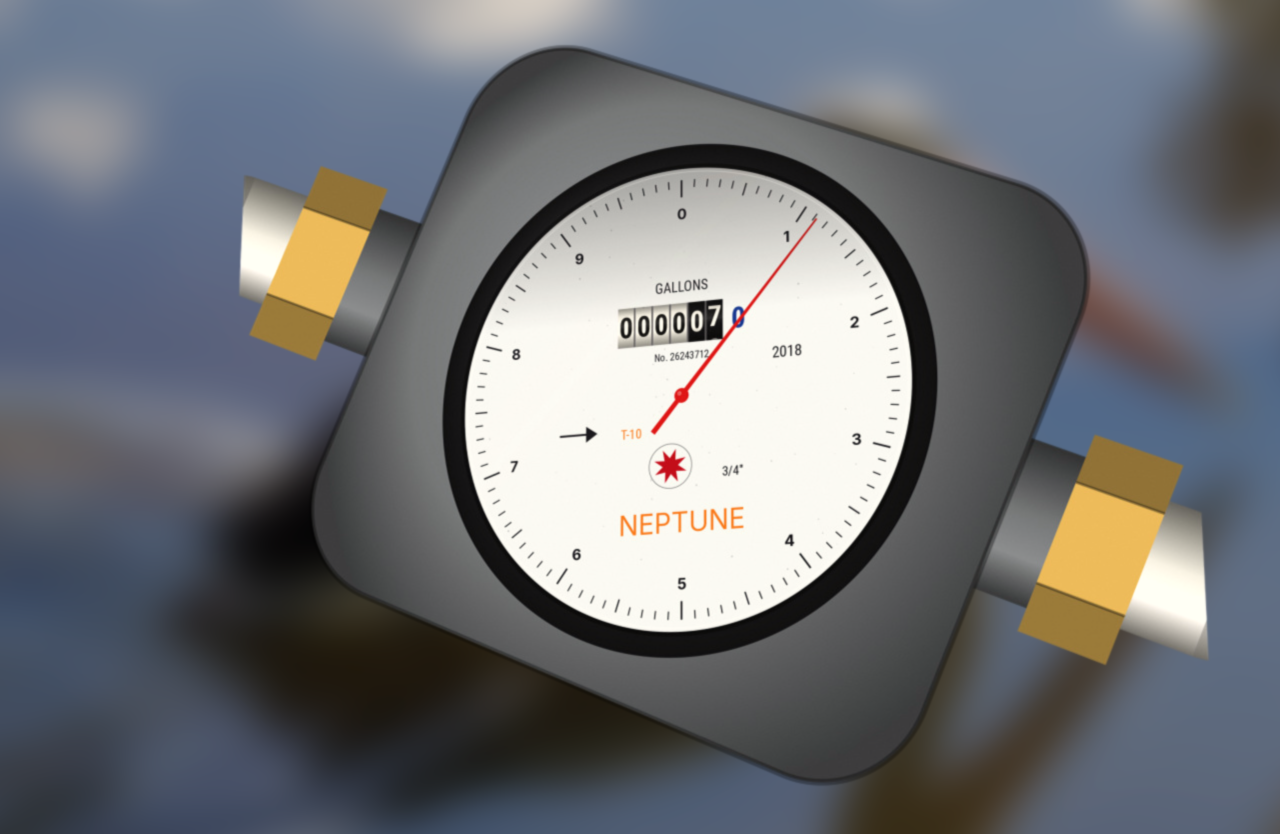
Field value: 71.1 gal
